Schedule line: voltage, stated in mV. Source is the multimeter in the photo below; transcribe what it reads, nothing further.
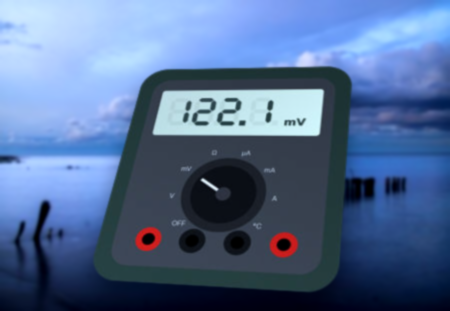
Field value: 122.1 mV
